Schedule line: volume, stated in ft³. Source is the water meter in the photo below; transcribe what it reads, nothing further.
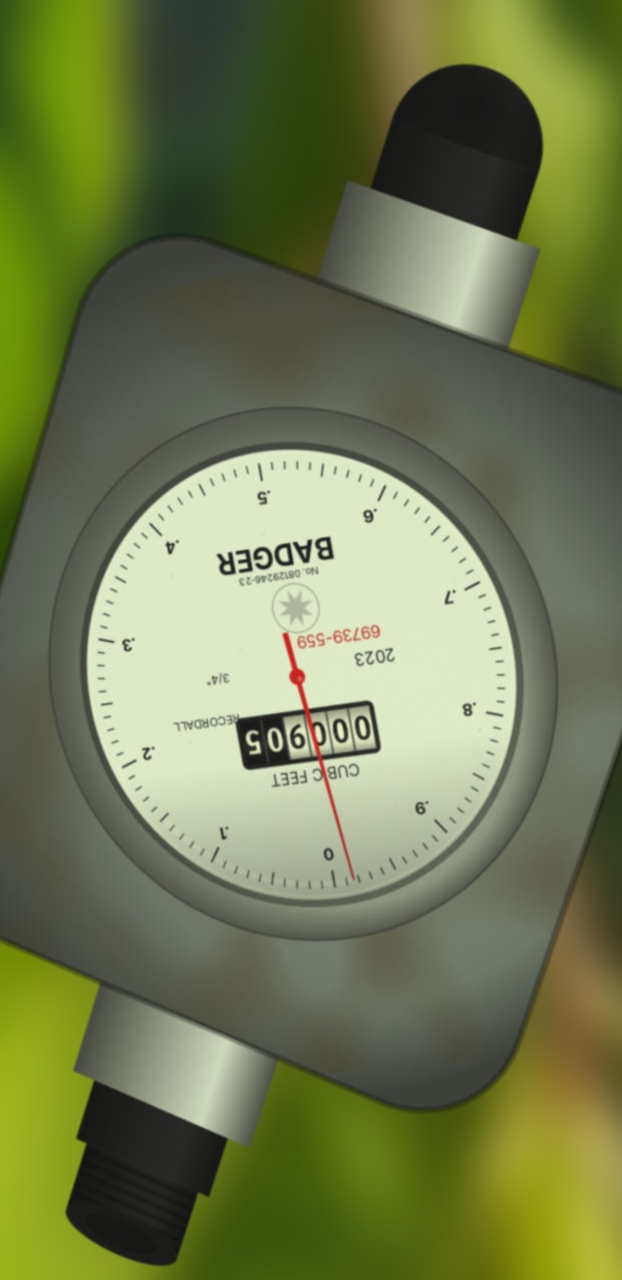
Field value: 904.98 ft³
